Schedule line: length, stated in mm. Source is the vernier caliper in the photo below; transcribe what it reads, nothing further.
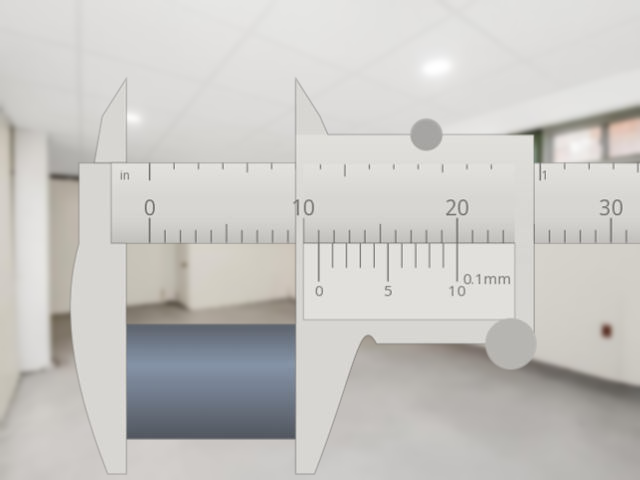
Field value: 11.0 mm
